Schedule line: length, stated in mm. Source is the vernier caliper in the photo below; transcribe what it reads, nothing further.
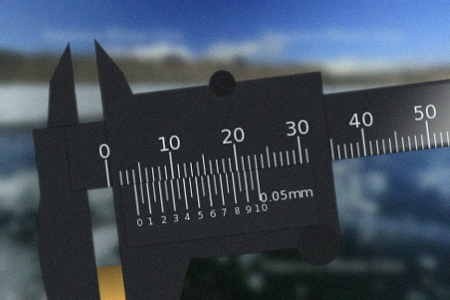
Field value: 4.0 mm
